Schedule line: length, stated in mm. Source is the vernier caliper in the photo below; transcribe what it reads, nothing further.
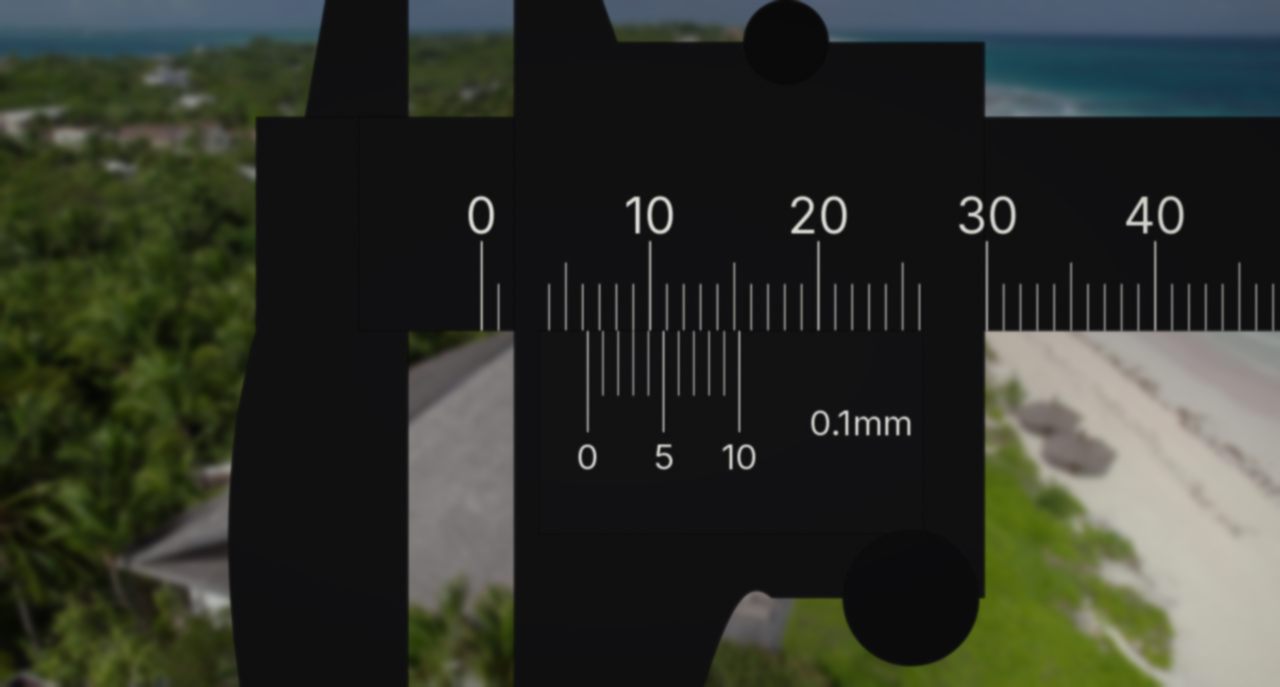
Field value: 6.3 mm
